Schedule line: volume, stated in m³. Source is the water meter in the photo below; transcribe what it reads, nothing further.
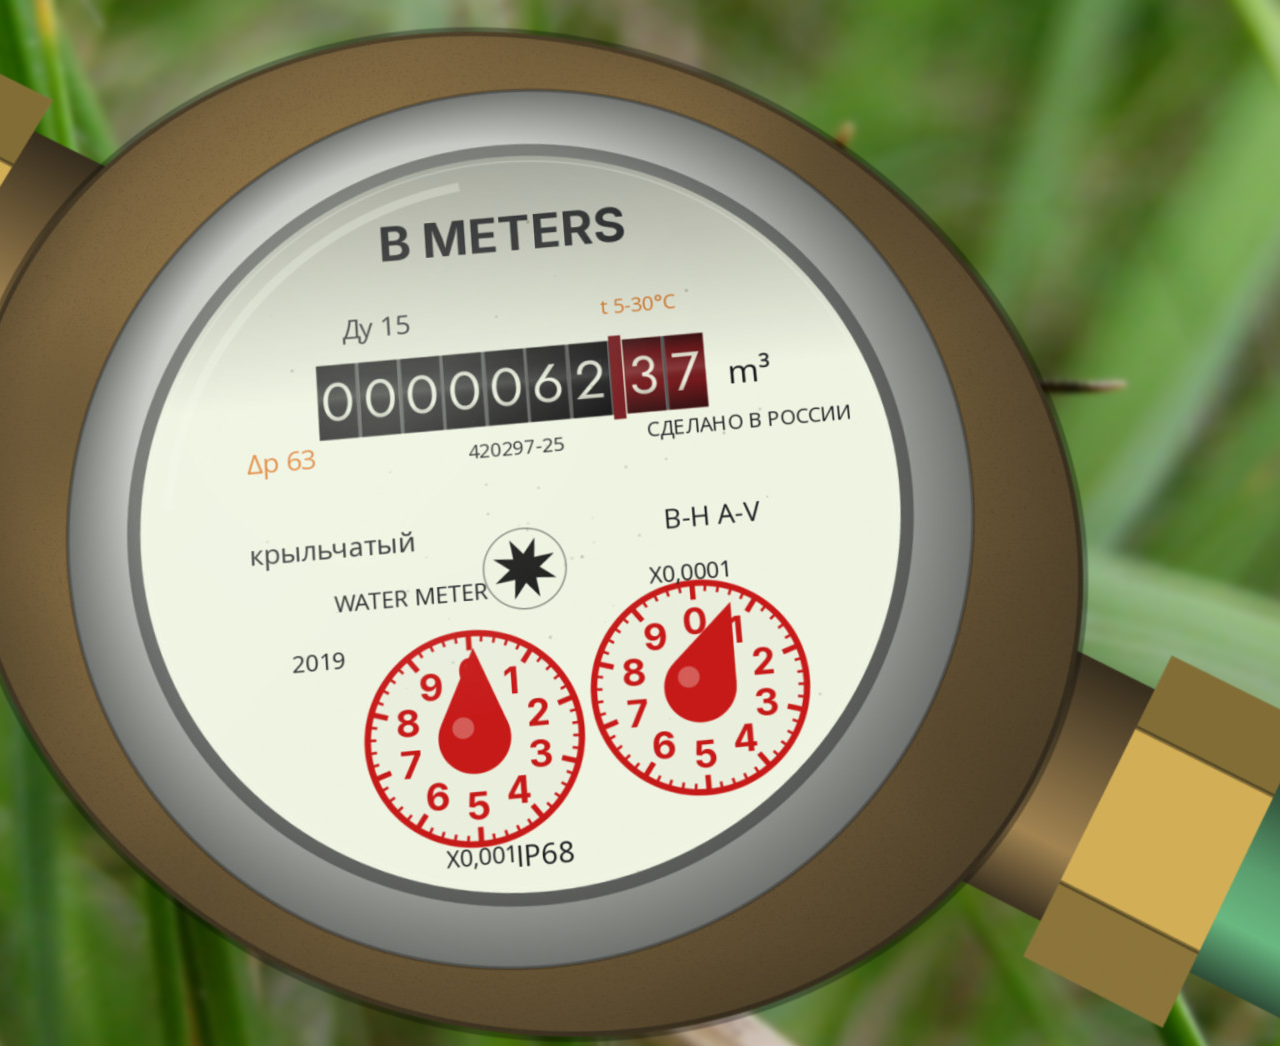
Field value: 62.3700 m³
